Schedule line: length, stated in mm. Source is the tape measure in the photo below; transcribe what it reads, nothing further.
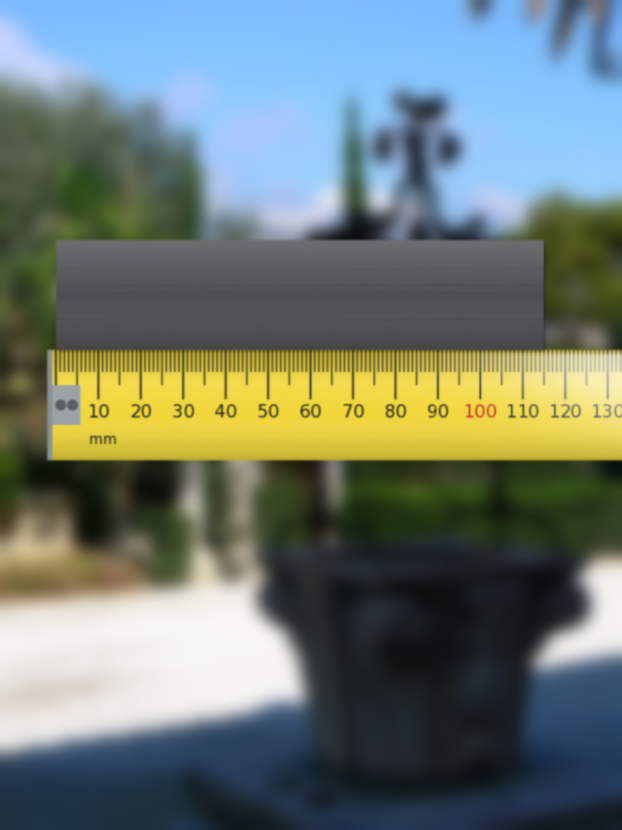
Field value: 115 mm
